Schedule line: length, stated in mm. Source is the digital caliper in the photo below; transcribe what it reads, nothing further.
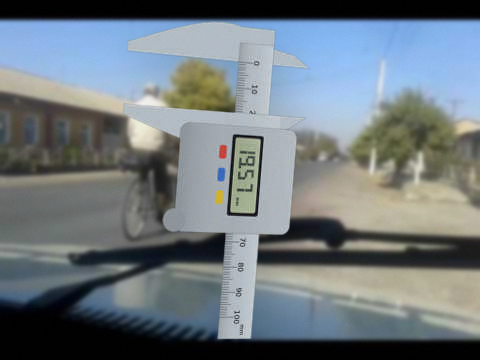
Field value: 19.57 mm
